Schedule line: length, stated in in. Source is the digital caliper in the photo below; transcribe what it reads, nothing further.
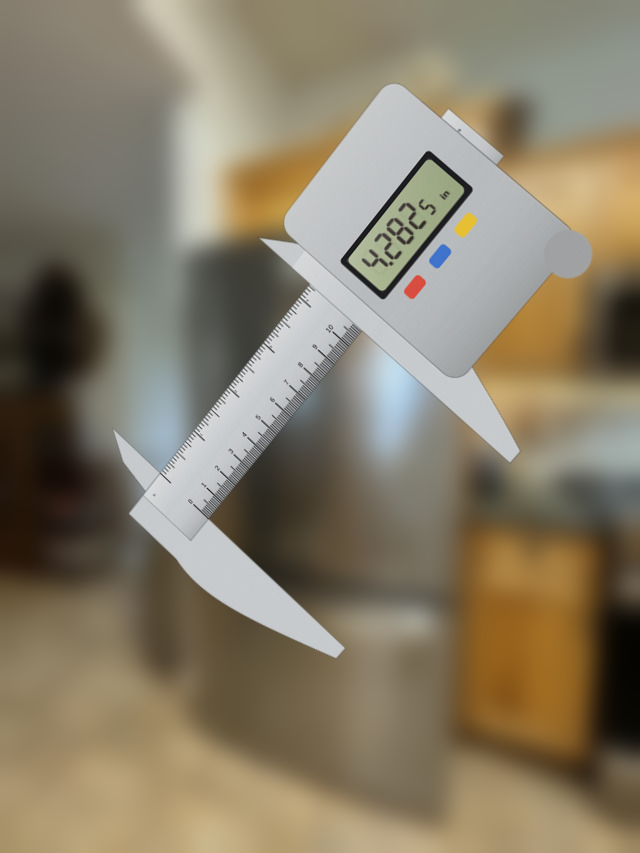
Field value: 4.2825 in
